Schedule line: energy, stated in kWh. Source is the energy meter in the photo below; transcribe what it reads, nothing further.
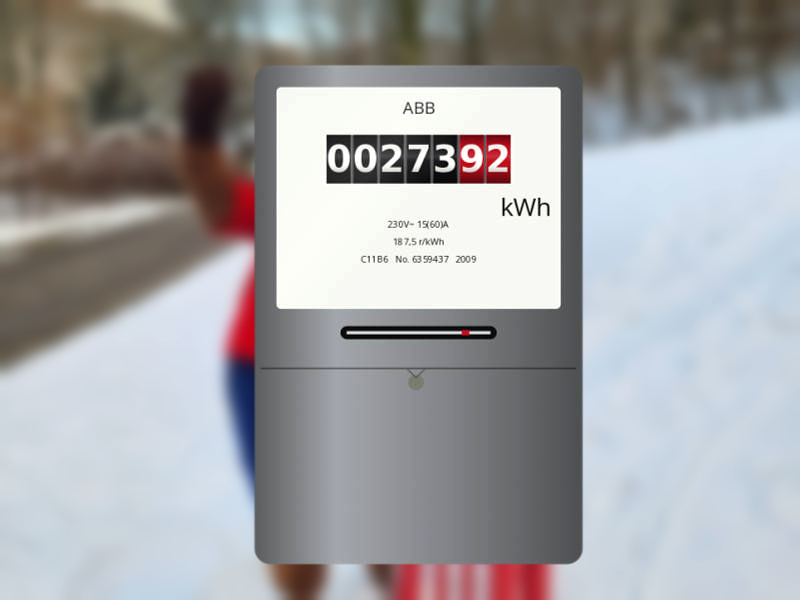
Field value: 273.92 kWh
